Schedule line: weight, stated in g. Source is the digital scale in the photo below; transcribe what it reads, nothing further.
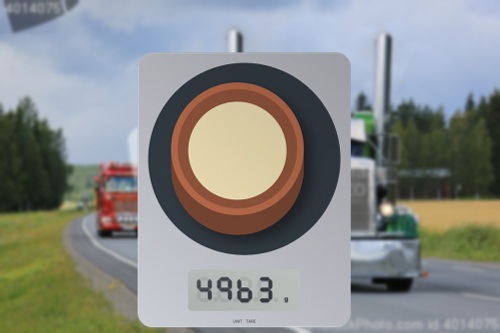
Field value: 4963 g
